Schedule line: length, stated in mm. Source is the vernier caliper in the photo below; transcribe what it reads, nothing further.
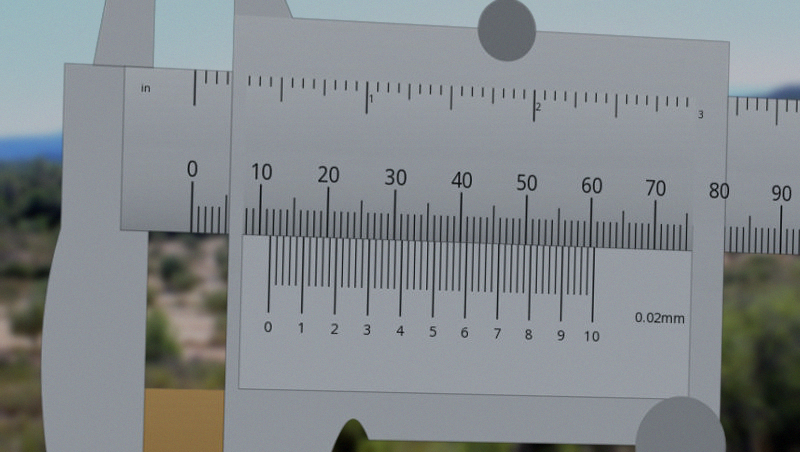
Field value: 11.6 mm
